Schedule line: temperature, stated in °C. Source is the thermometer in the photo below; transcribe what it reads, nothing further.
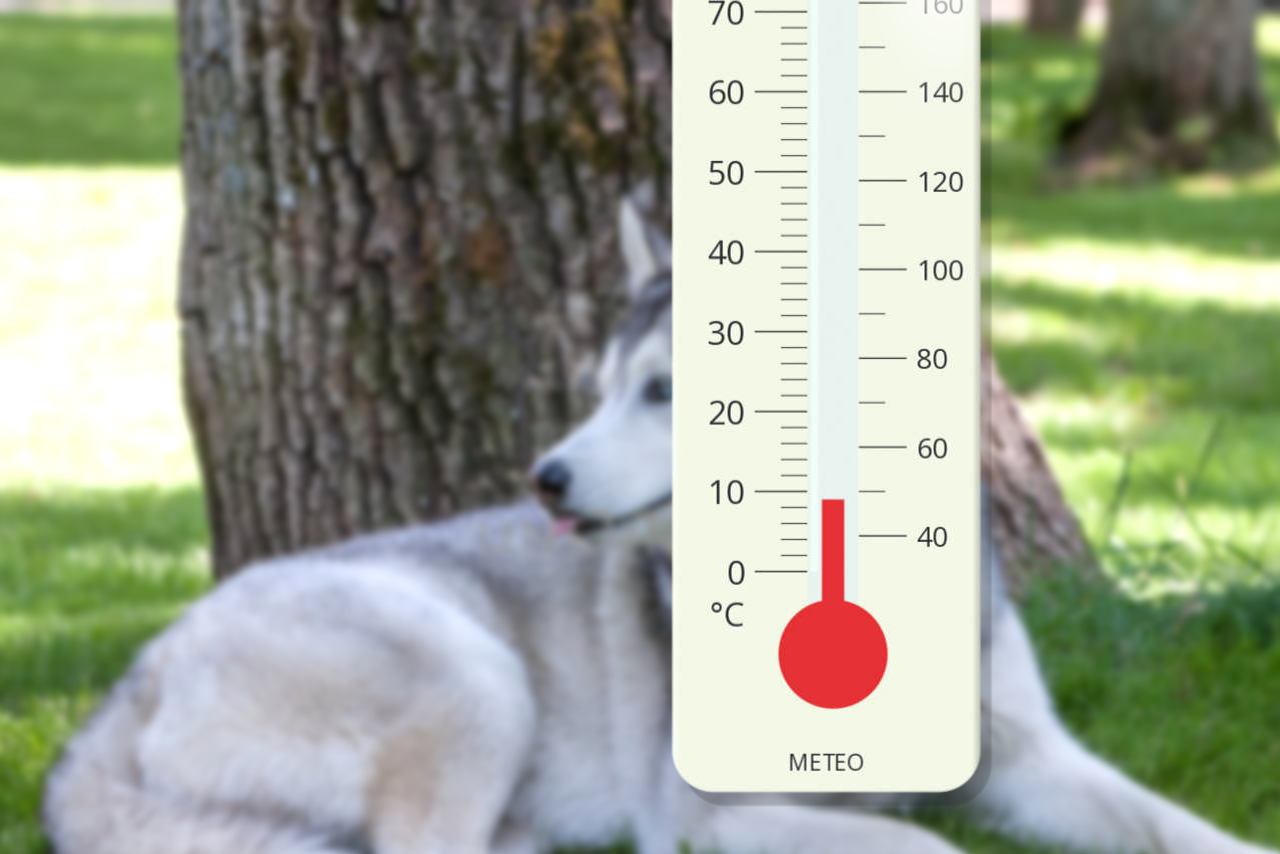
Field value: 9 °C
